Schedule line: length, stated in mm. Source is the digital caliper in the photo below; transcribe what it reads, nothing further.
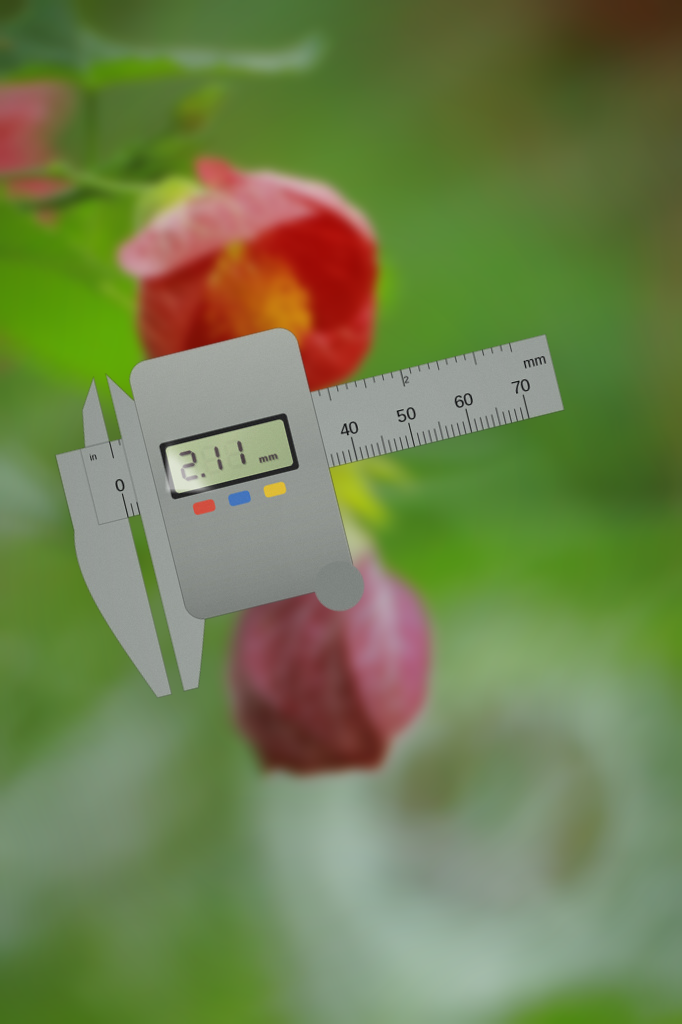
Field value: 2.11 mm
